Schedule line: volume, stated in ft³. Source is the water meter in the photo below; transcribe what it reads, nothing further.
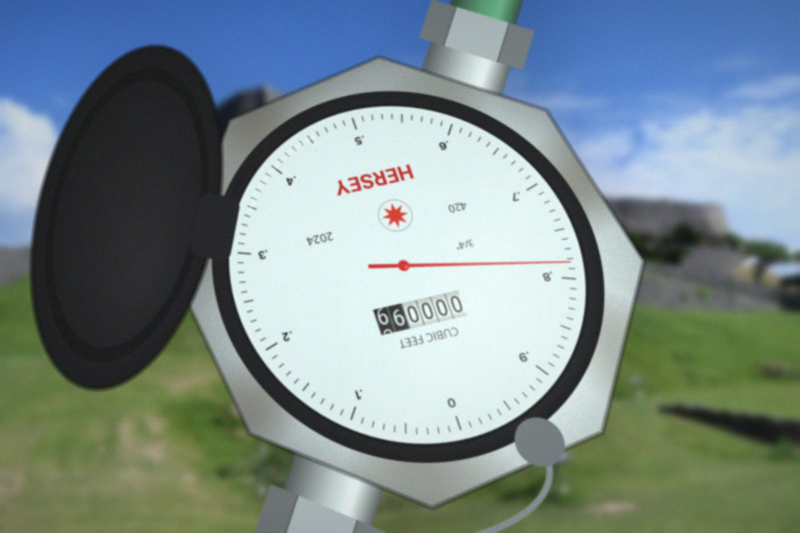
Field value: 98.78 ft³
